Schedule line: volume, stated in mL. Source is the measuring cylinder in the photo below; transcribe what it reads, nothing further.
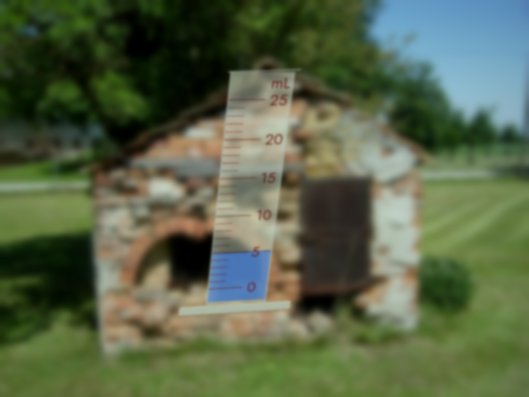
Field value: 5 mL
